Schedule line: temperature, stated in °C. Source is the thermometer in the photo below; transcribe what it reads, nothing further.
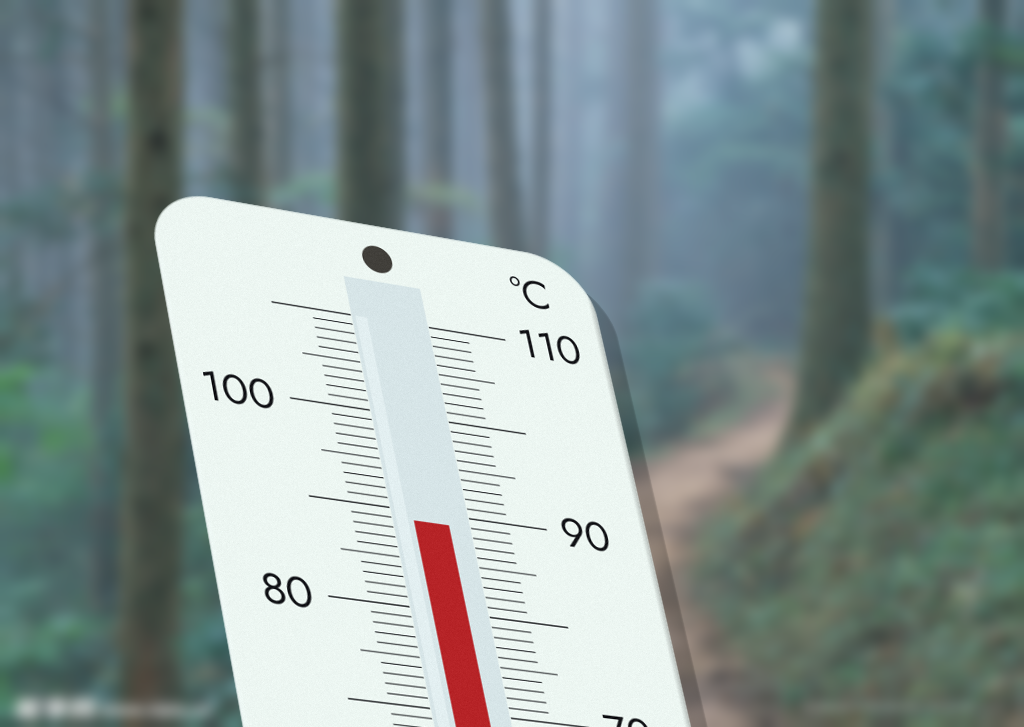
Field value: 89 °C
